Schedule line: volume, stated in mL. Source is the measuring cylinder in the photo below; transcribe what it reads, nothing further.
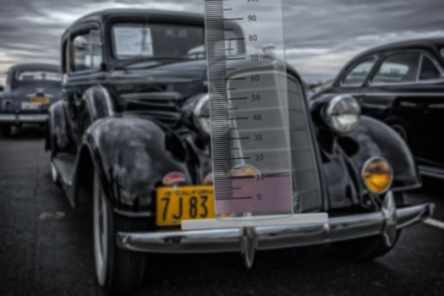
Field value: 10 mL
